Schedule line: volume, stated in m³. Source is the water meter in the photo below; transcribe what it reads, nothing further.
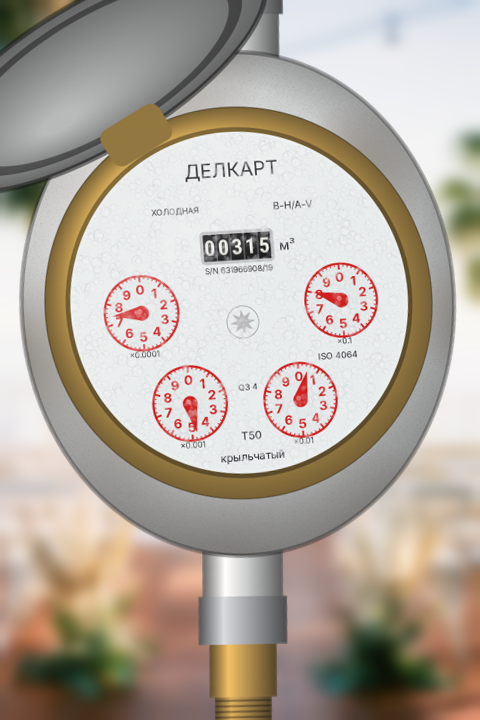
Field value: 315.8047 m³
